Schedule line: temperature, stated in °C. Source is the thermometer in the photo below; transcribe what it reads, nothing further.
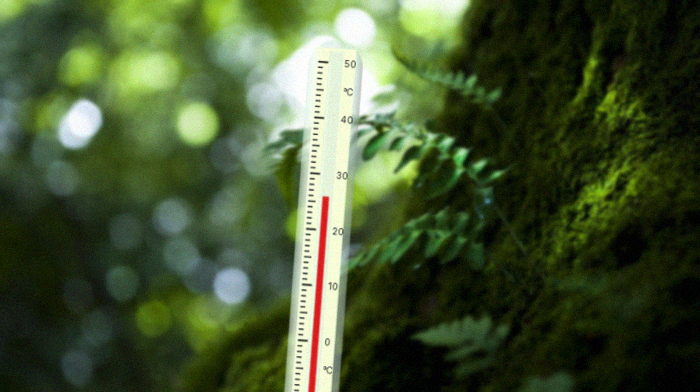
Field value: 26 °C
